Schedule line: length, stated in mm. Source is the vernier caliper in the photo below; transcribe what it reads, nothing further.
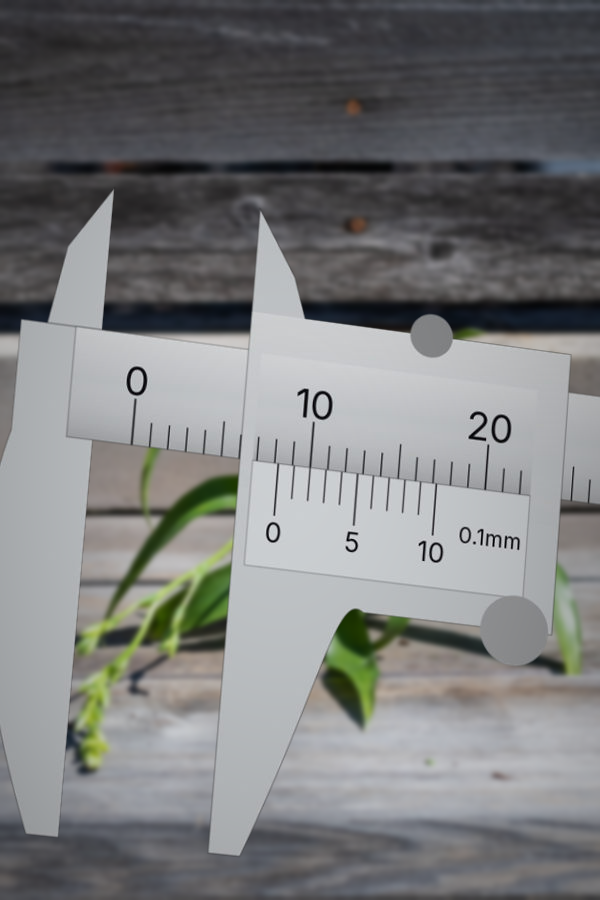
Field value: 8.2 mm
